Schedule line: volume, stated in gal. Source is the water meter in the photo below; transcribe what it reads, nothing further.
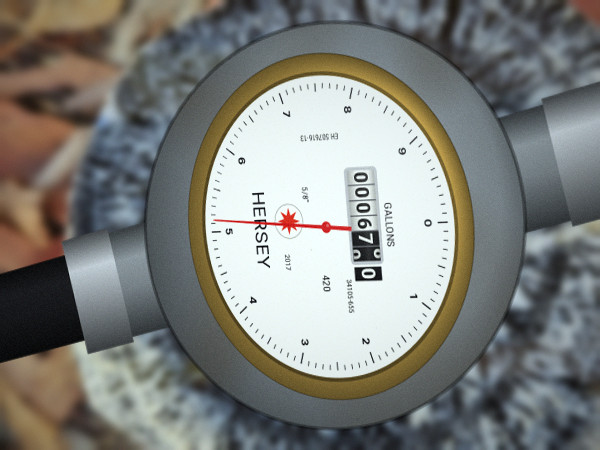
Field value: 6785.1 gal
